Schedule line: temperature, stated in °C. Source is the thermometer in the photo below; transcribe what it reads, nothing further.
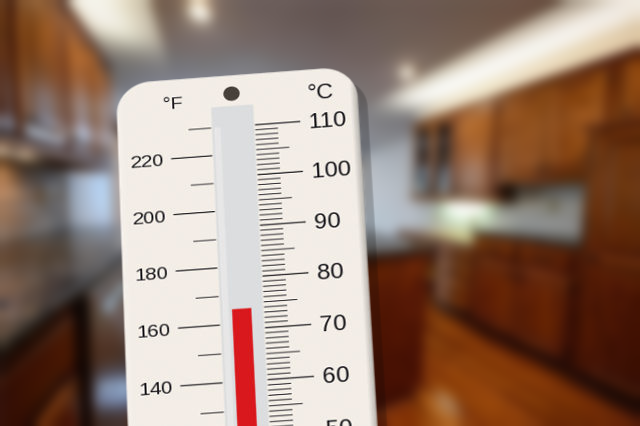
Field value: 74 °C
